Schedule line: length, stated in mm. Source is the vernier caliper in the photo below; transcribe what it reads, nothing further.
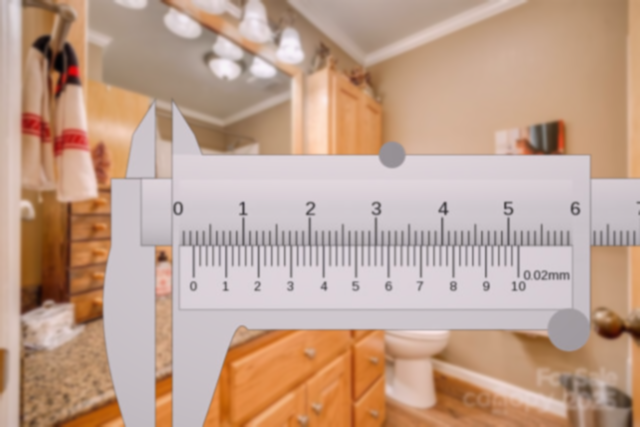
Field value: 2.5 mm
